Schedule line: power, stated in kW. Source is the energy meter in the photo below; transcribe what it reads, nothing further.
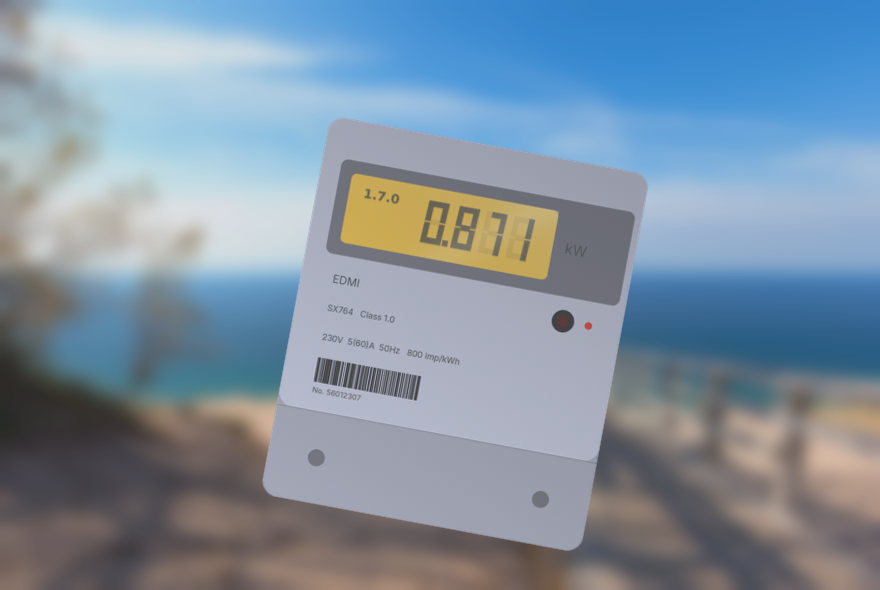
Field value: 0.871 kW
